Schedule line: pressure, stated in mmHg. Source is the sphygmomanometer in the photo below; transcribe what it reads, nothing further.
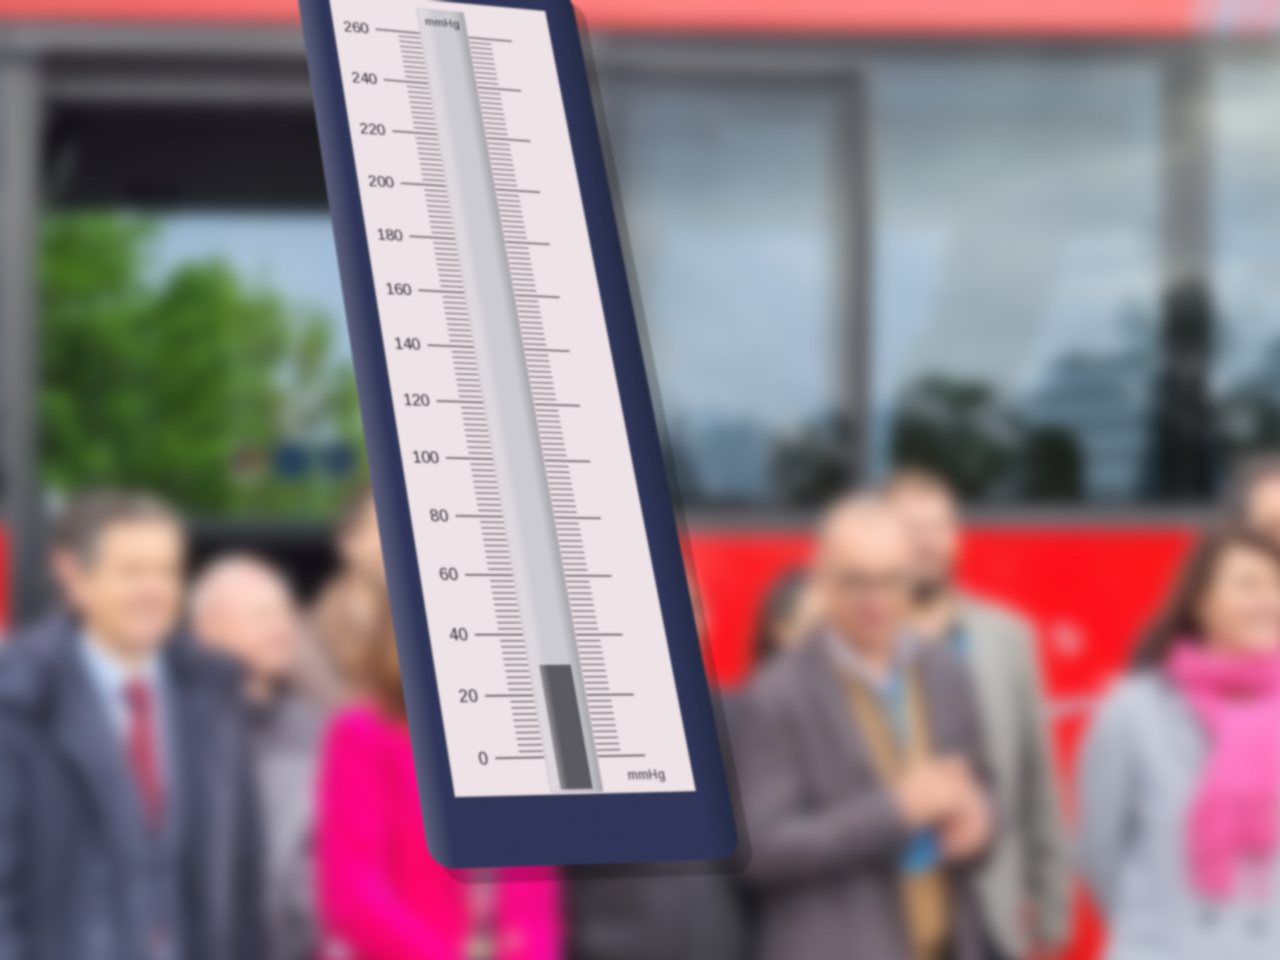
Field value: 30 mmHg
